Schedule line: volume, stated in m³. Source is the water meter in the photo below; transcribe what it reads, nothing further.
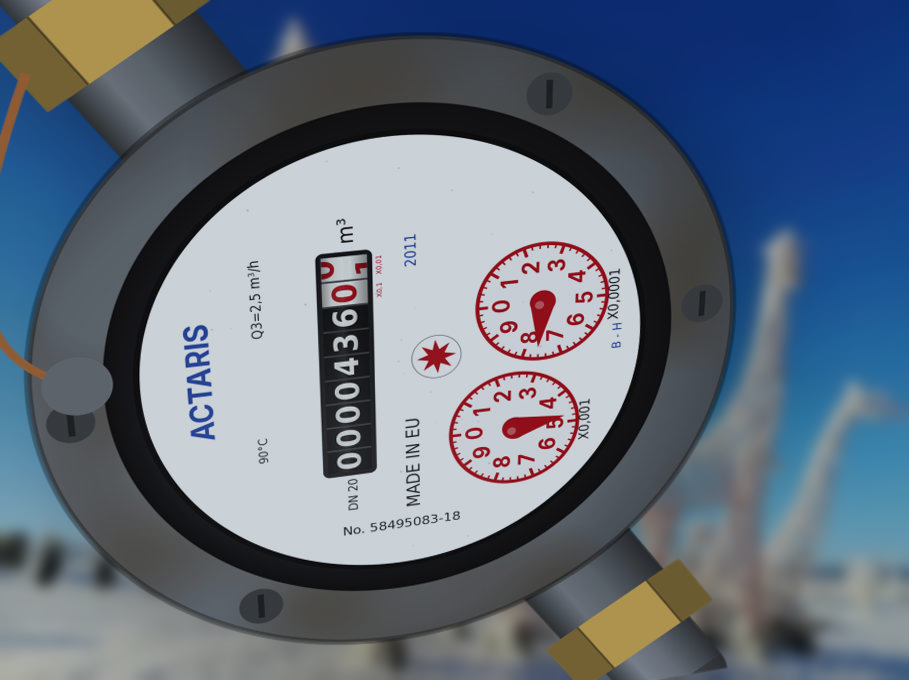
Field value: 436.0047 m³
